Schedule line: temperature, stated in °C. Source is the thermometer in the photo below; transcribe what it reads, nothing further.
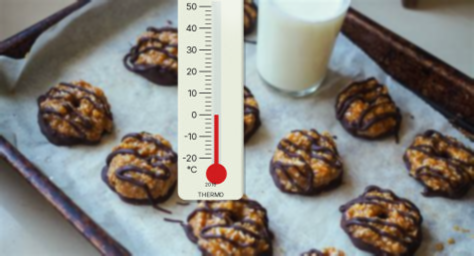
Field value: 0 °C
